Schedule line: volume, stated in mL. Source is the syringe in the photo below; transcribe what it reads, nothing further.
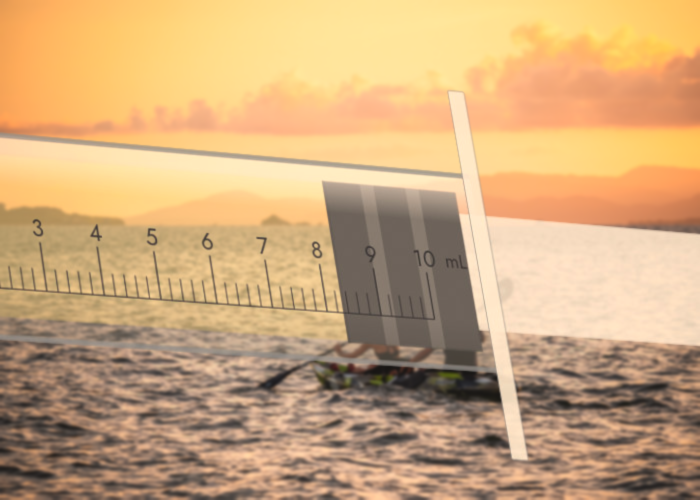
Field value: 8.3 mL
